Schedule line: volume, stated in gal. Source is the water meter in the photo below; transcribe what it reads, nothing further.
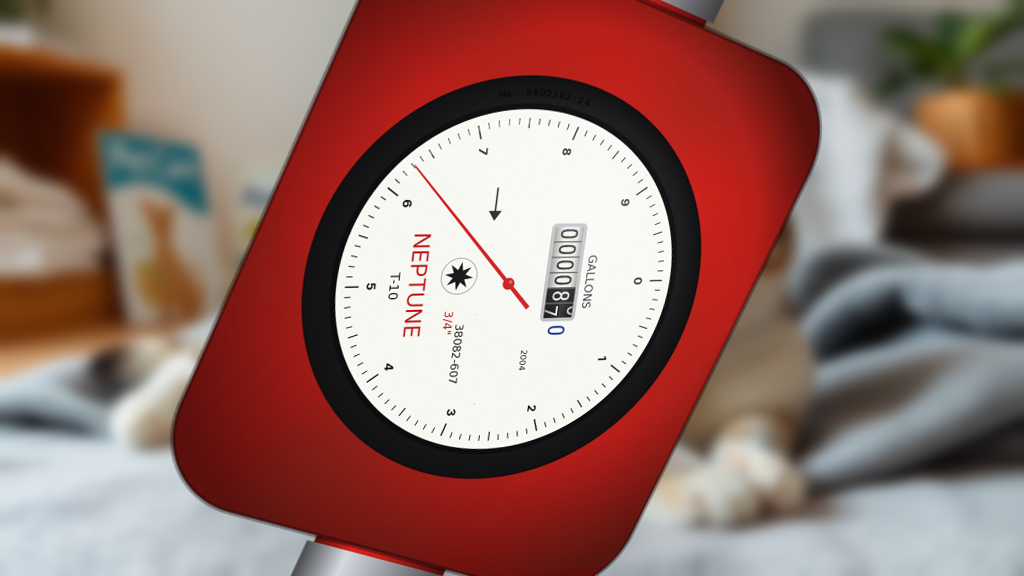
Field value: 866.3 gal
